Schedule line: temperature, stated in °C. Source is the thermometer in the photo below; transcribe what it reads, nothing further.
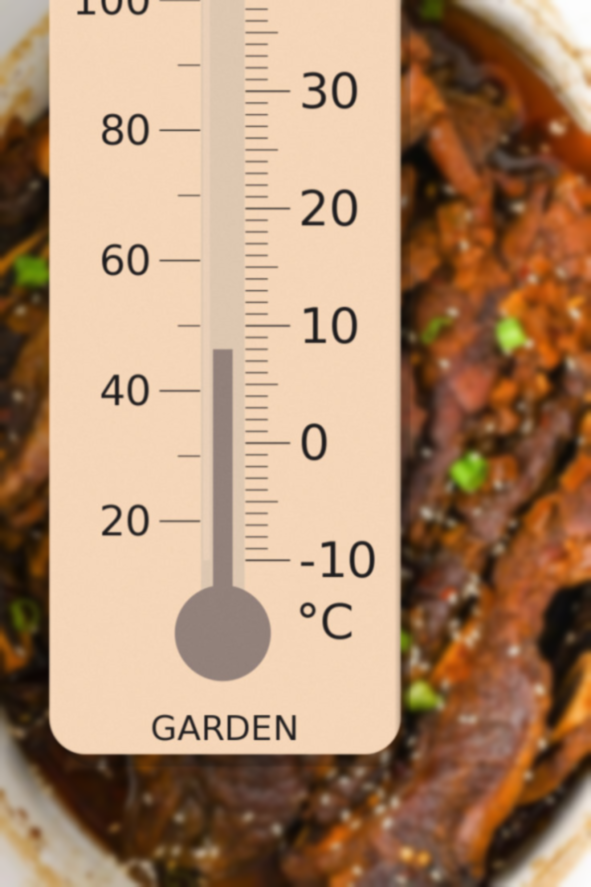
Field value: 8 °C
